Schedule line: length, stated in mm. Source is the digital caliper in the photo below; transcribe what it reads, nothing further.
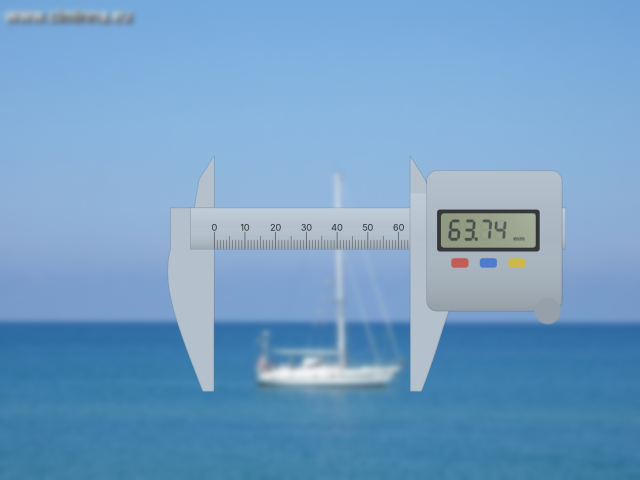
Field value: 63.74 mm
